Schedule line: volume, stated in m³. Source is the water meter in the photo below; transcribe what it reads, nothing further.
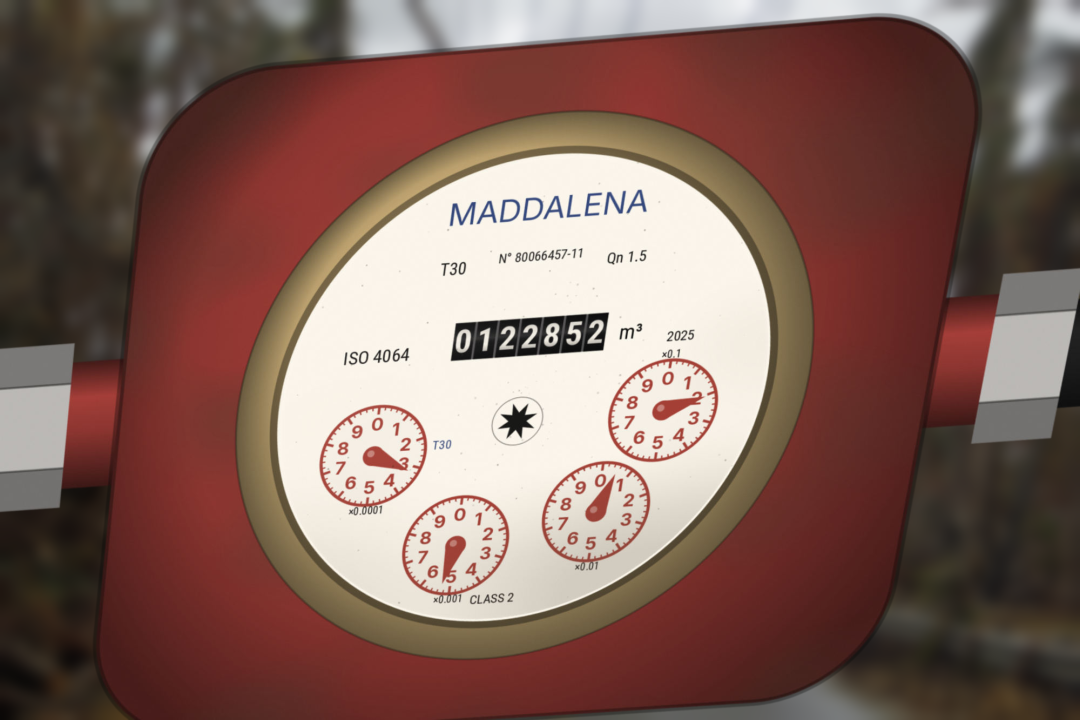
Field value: 122852.2053 m³
